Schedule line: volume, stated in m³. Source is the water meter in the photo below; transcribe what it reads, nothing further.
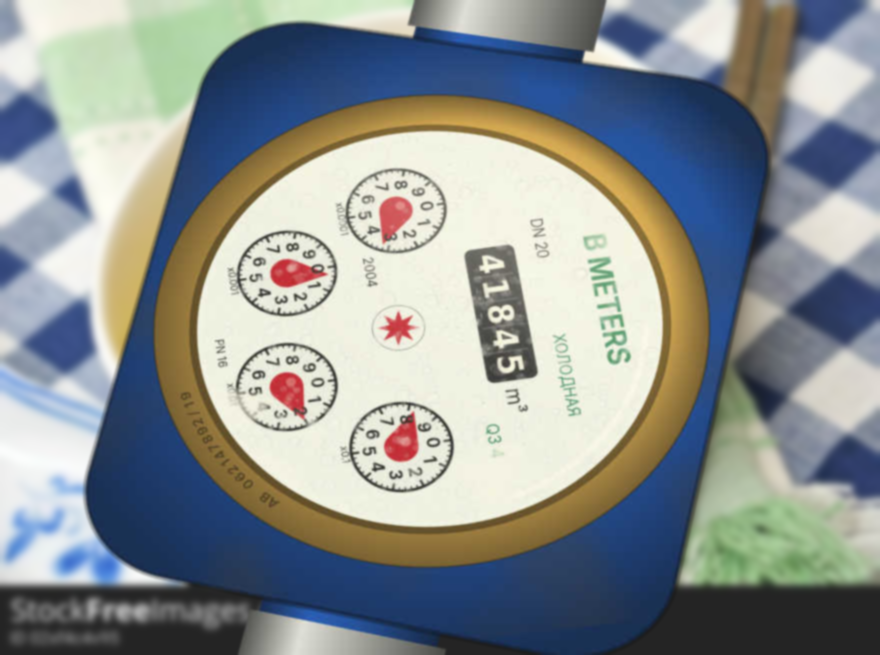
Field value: 41845.8203 m³
